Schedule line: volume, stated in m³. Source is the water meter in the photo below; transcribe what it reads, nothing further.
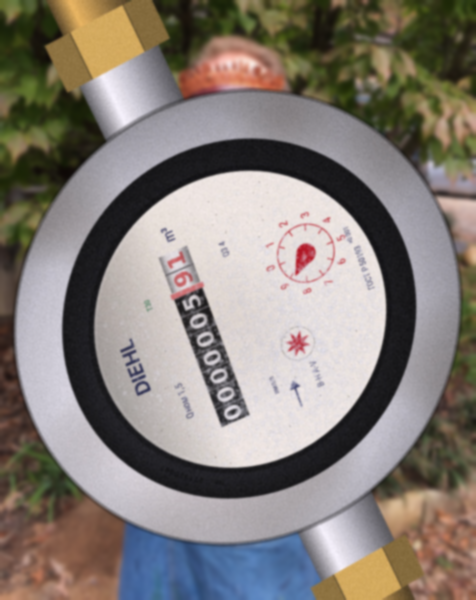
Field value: 5.918 m³
